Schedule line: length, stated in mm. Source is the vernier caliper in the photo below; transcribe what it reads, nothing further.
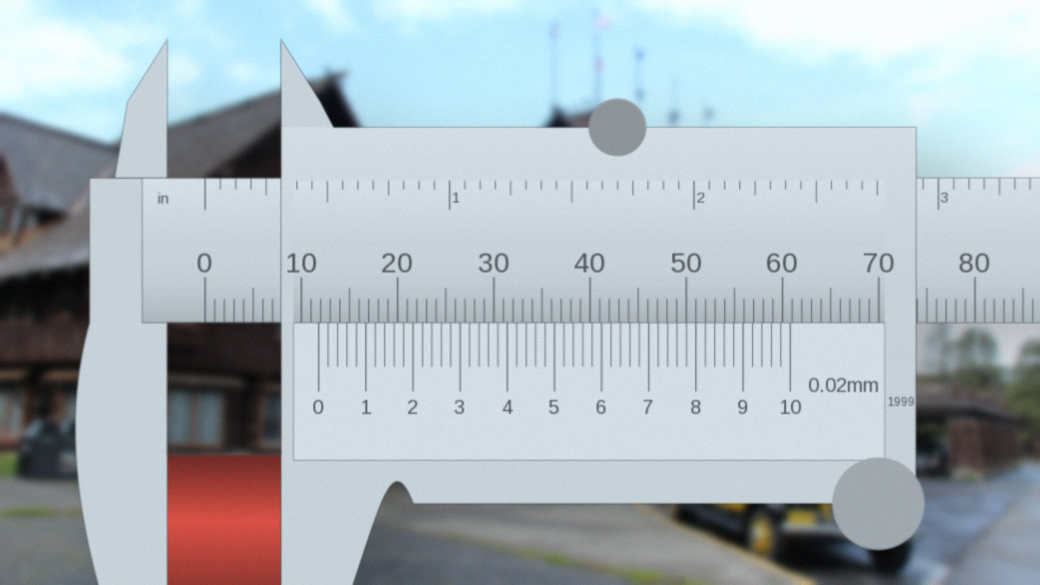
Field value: 11.8 mm
